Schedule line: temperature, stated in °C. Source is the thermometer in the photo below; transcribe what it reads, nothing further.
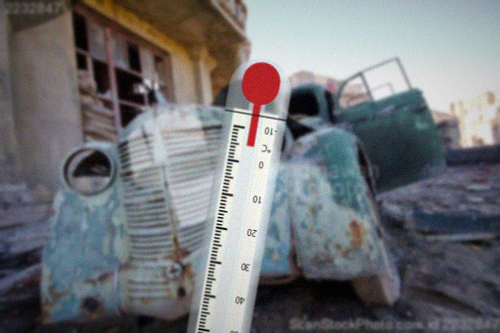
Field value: -5 °C
